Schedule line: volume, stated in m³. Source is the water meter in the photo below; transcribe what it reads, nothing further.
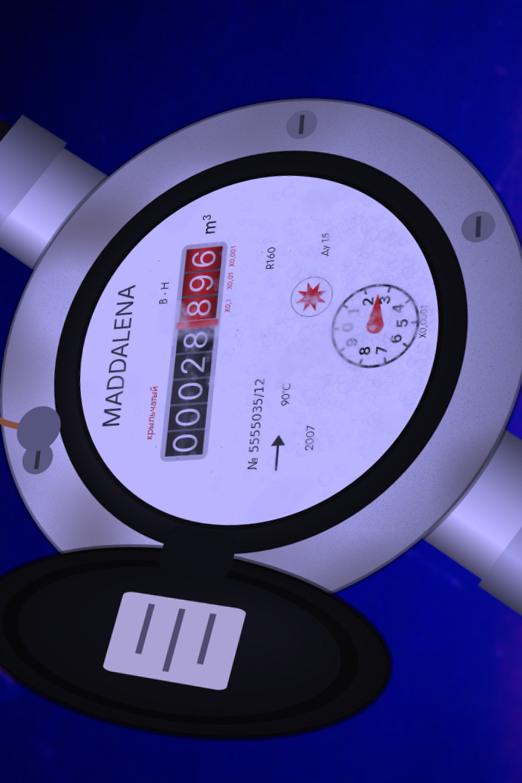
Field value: 28.8962 m³
